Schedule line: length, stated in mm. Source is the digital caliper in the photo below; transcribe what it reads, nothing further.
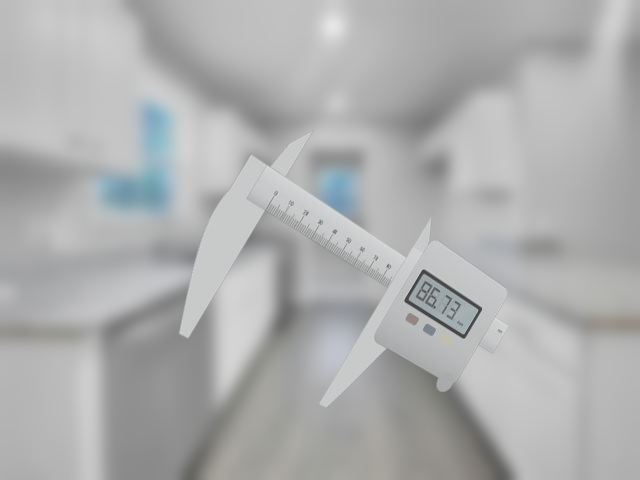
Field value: 86.73 mm
